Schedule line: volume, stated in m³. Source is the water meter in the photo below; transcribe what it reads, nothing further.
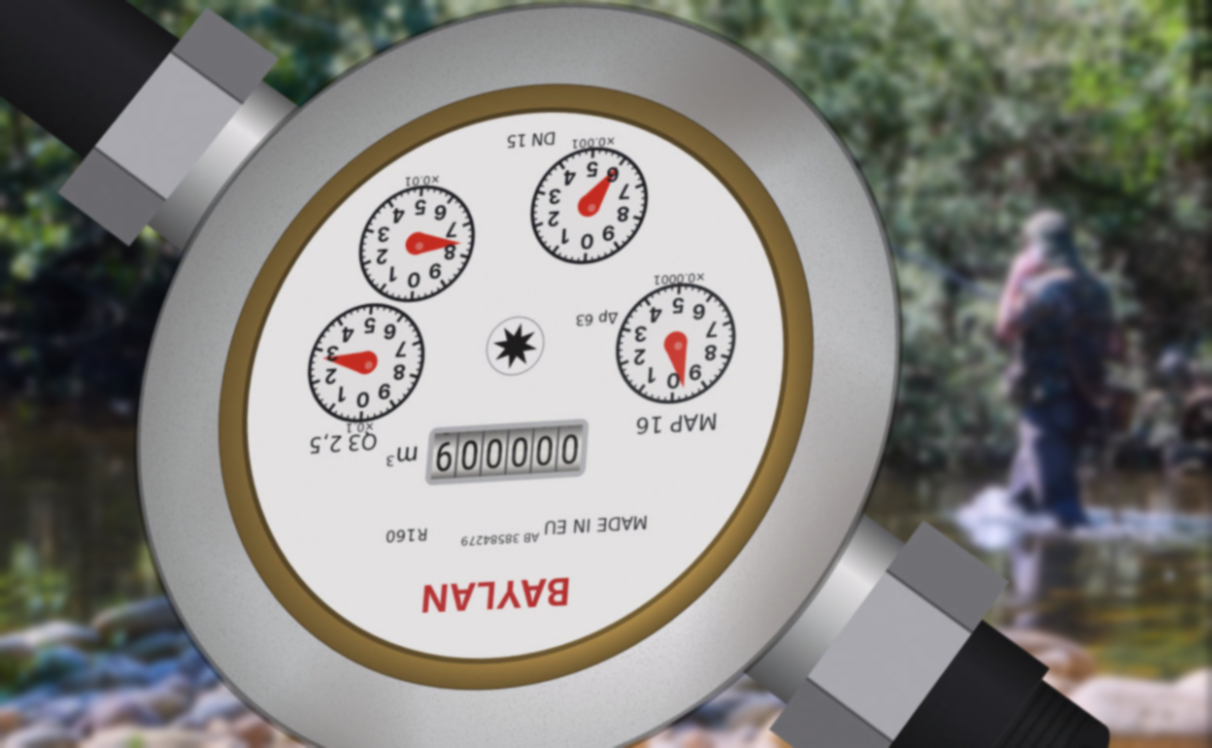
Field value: 9.2759 m³
